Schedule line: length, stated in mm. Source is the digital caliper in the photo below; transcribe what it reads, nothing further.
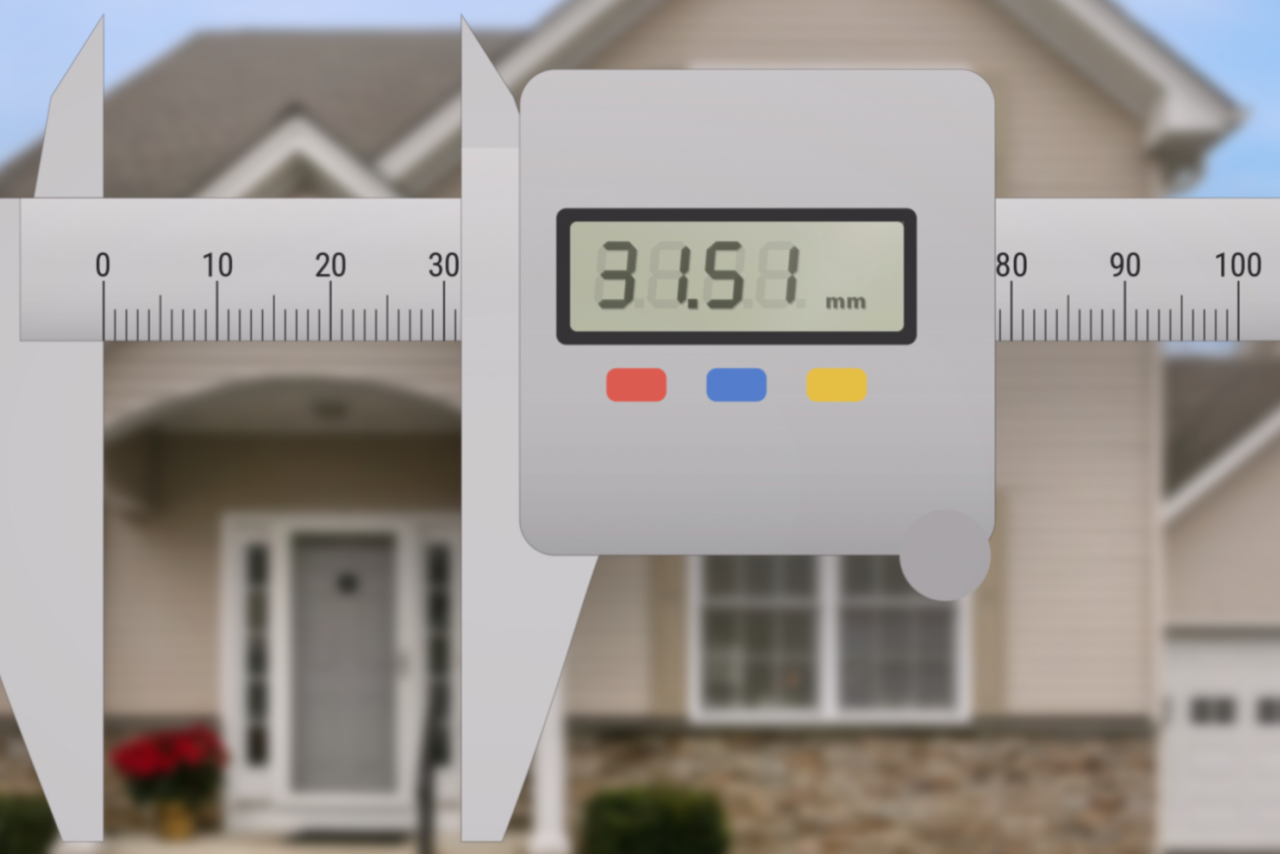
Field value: 31.51 mm
